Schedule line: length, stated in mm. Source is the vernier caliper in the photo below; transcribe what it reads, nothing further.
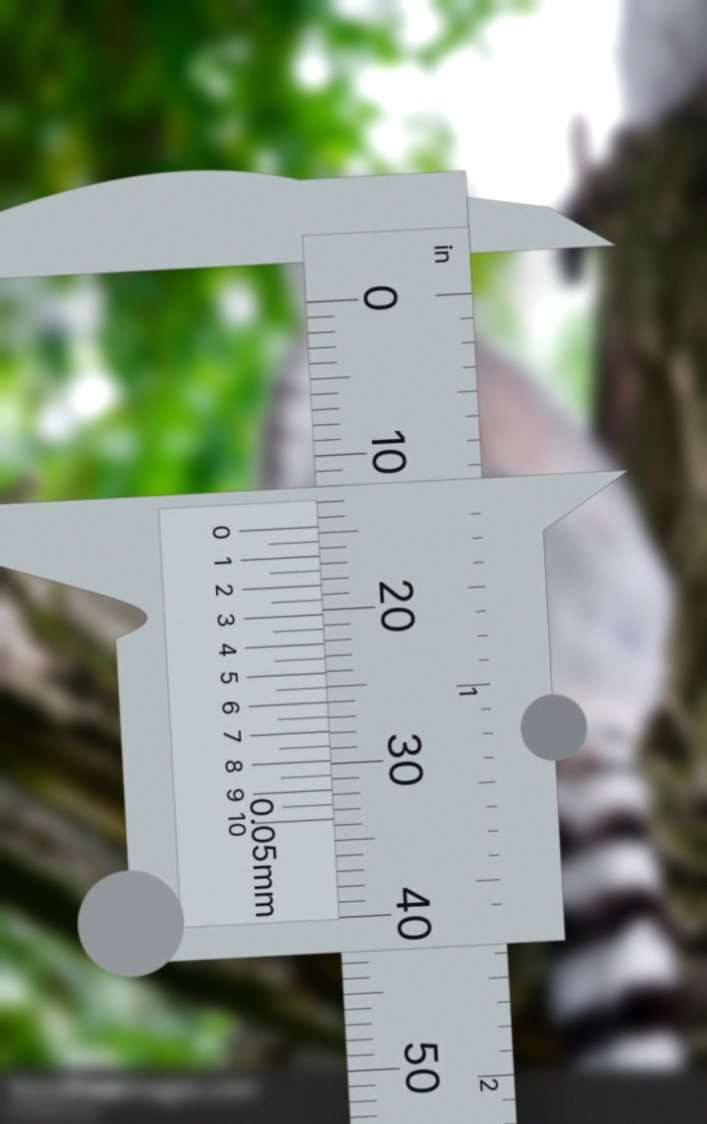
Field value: 14.6 mm
